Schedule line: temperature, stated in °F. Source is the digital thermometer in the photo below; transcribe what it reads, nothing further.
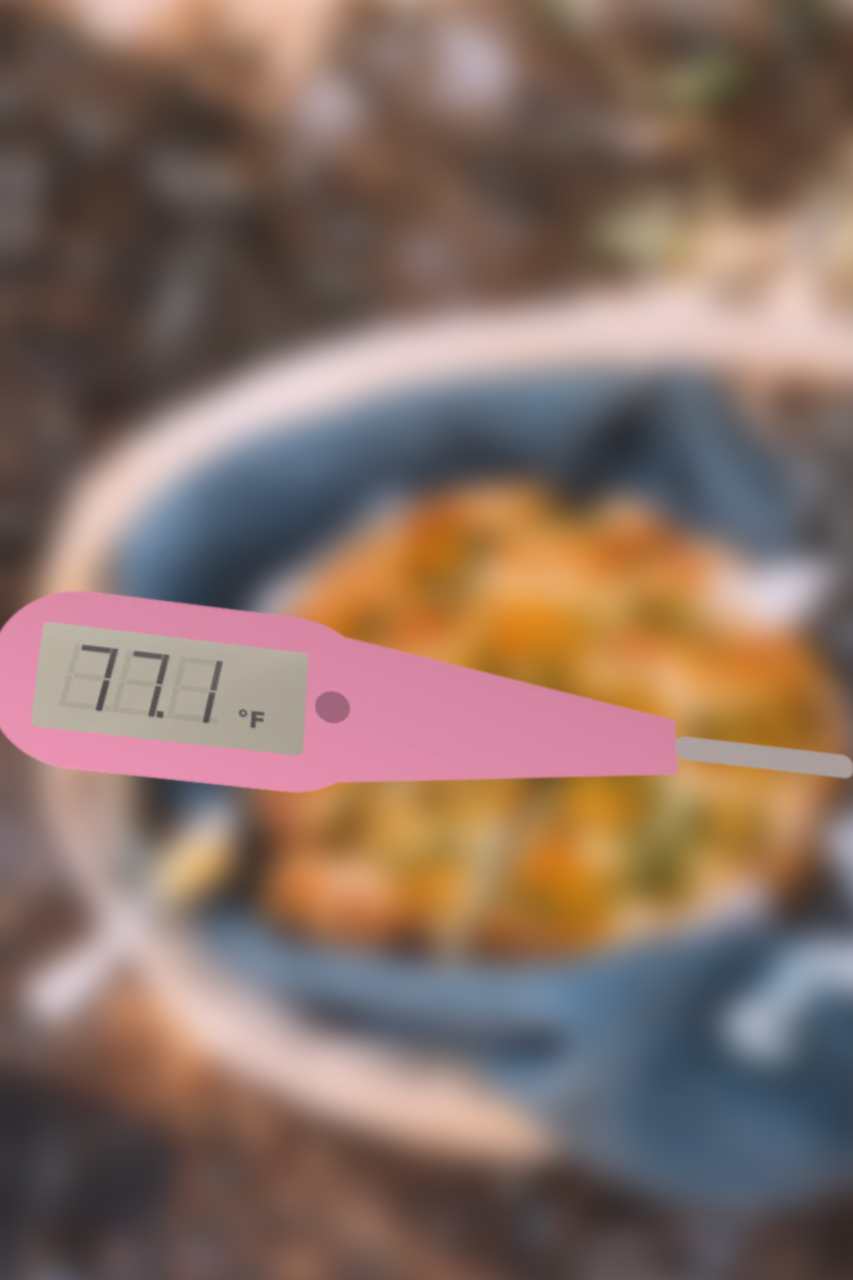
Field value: 77.1 °F
